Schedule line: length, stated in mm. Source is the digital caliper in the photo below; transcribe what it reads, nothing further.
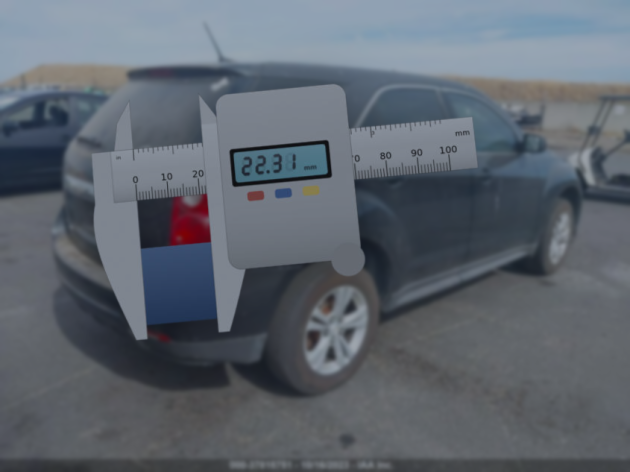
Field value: 22.31 mm
